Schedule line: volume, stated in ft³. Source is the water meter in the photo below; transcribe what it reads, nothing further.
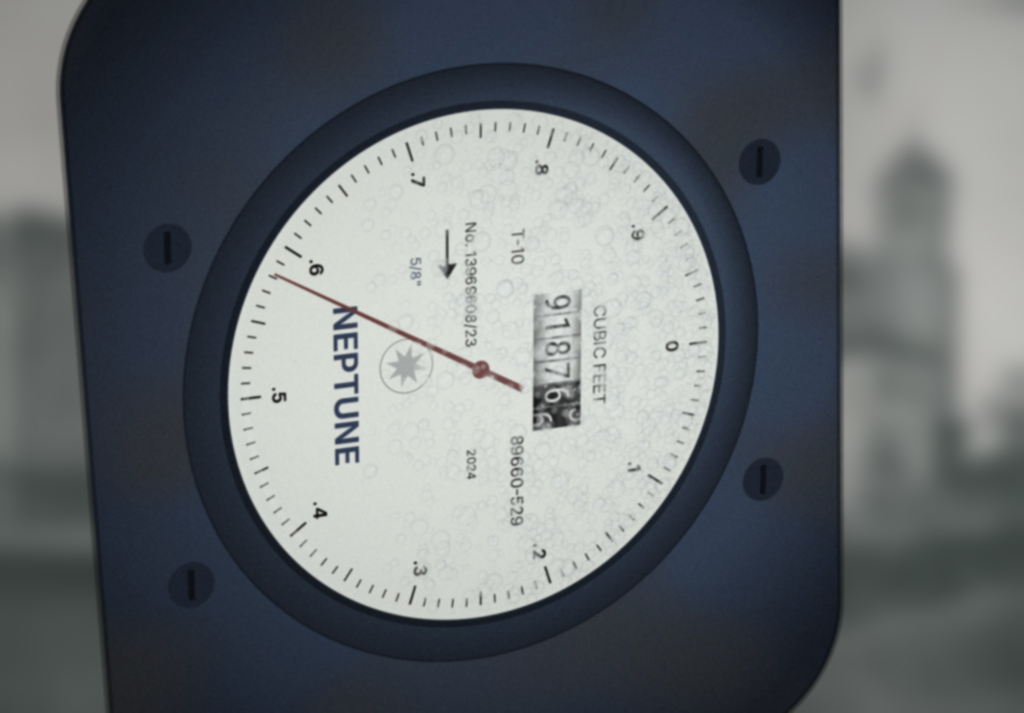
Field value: 918765.58 ft³
